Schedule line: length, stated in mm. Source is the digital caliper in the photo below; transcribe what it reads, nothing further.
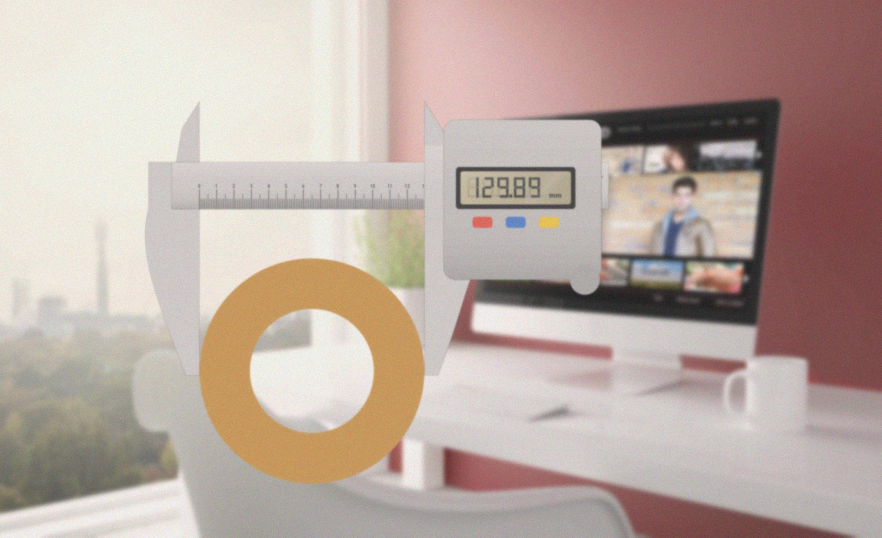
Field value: 129.89 mm
